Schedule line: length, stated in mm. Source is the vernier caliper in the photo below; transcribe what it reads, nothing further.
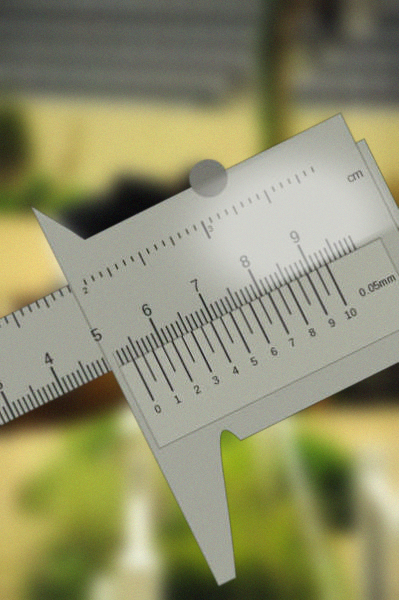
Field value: 54.0 mm
